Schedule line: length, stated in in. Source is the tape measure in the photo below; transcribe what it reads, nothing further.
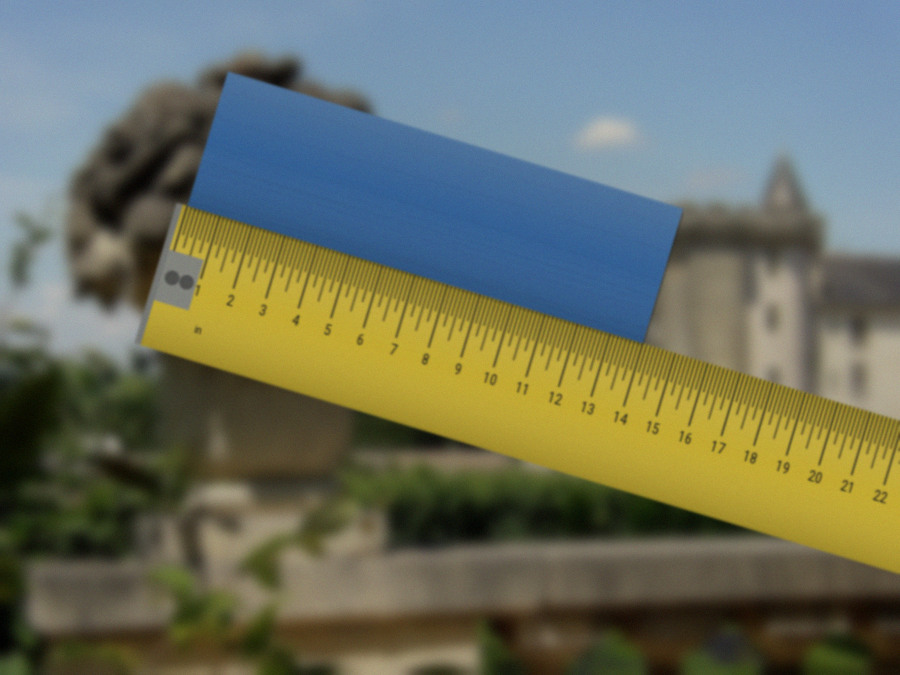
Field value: 14 in
